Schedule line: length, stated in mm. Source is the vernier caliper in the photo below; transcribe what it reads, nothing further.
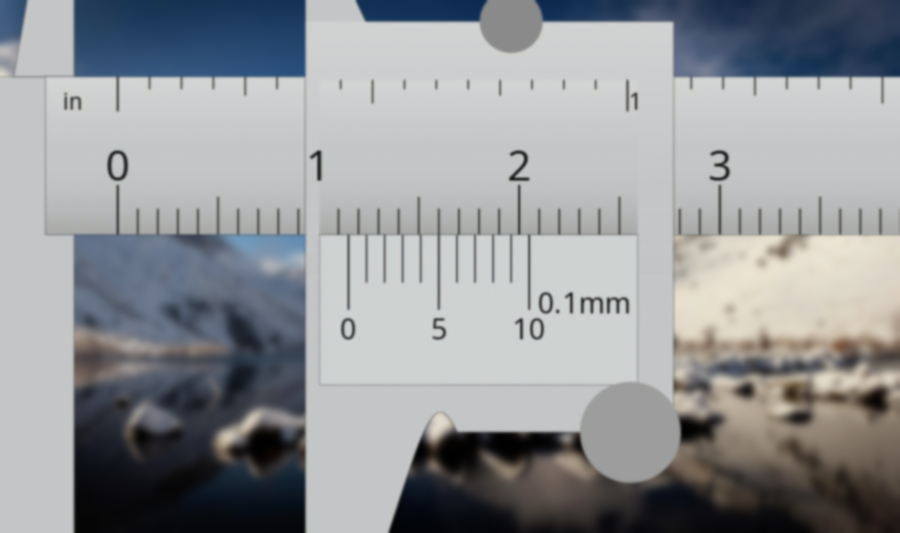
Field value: 11.5 mm
